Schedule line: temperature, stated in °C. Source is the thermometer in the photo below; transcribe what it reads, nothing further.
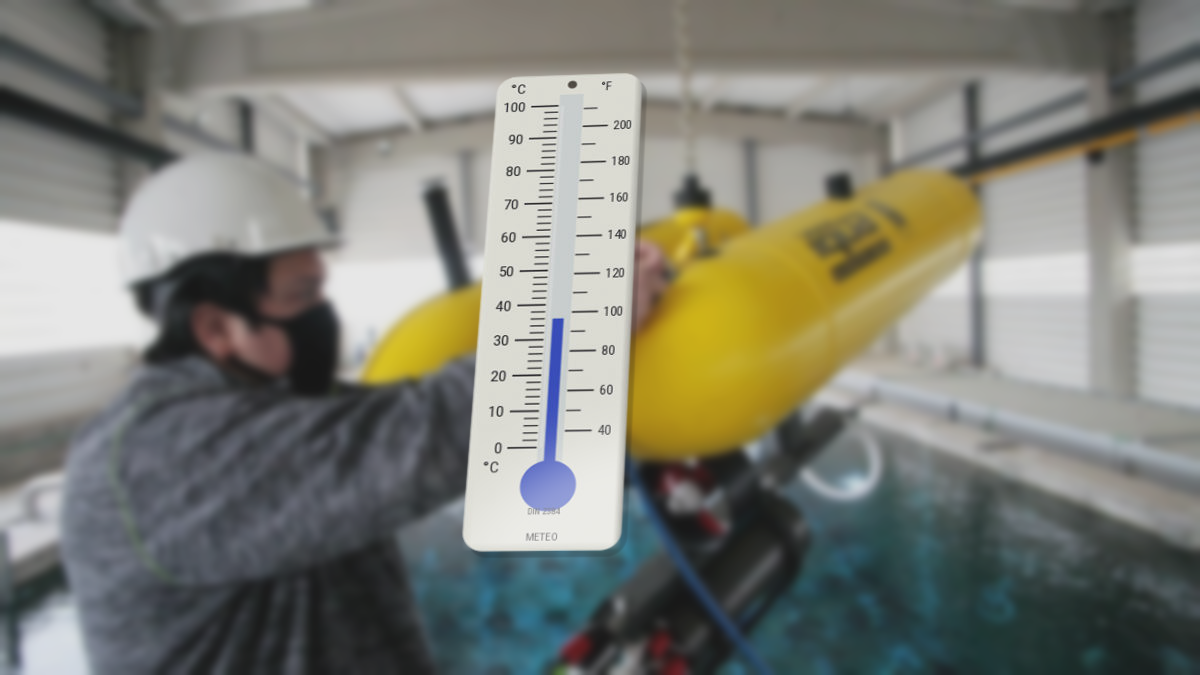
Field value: 36 °C
